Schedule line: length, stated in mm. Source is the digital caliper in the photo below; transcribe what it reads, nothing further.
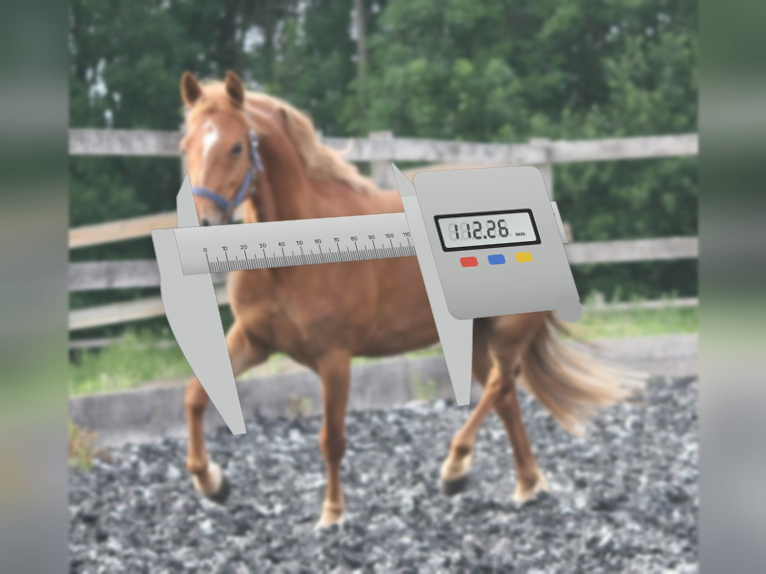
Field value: 112.26 mm
